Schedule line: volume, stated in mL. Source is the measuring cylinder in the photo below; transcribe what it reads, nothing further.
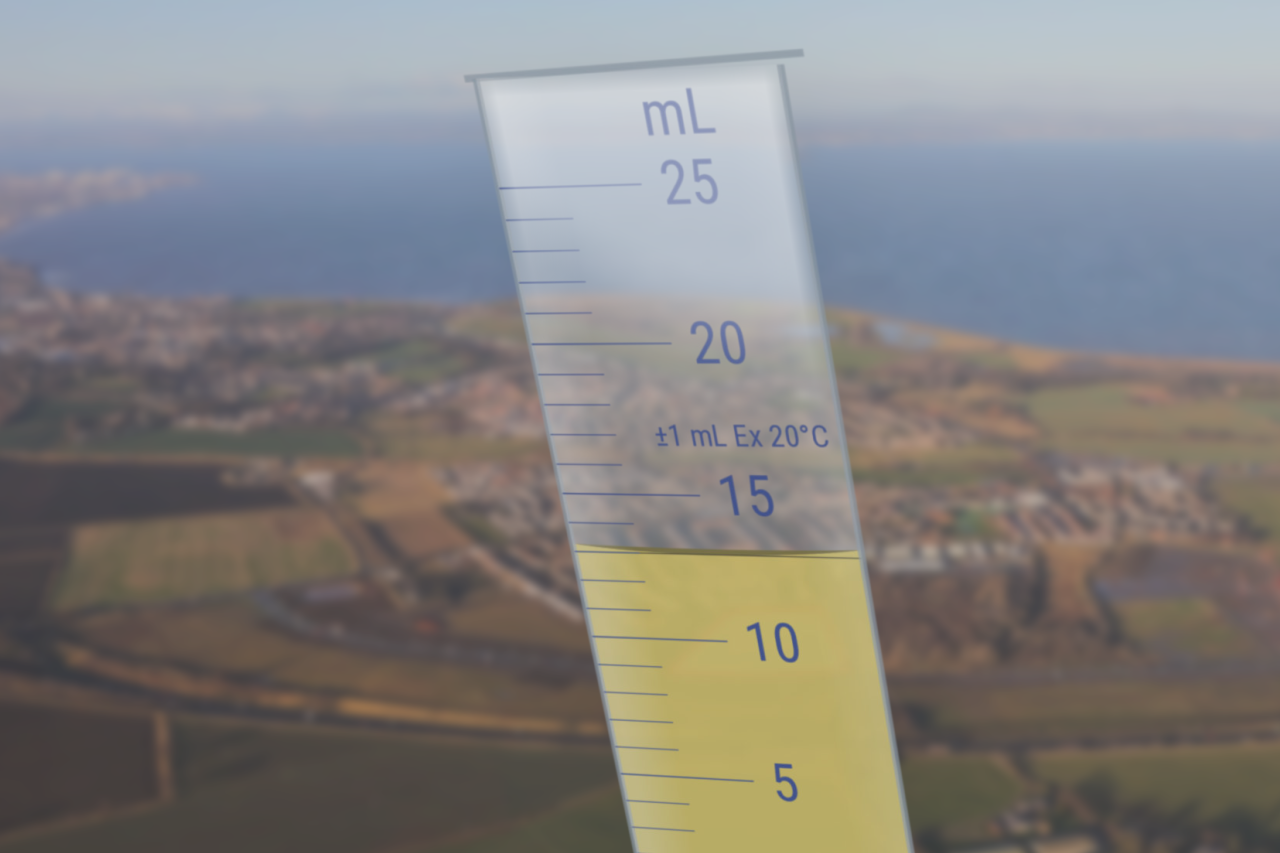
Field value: 13 mL
